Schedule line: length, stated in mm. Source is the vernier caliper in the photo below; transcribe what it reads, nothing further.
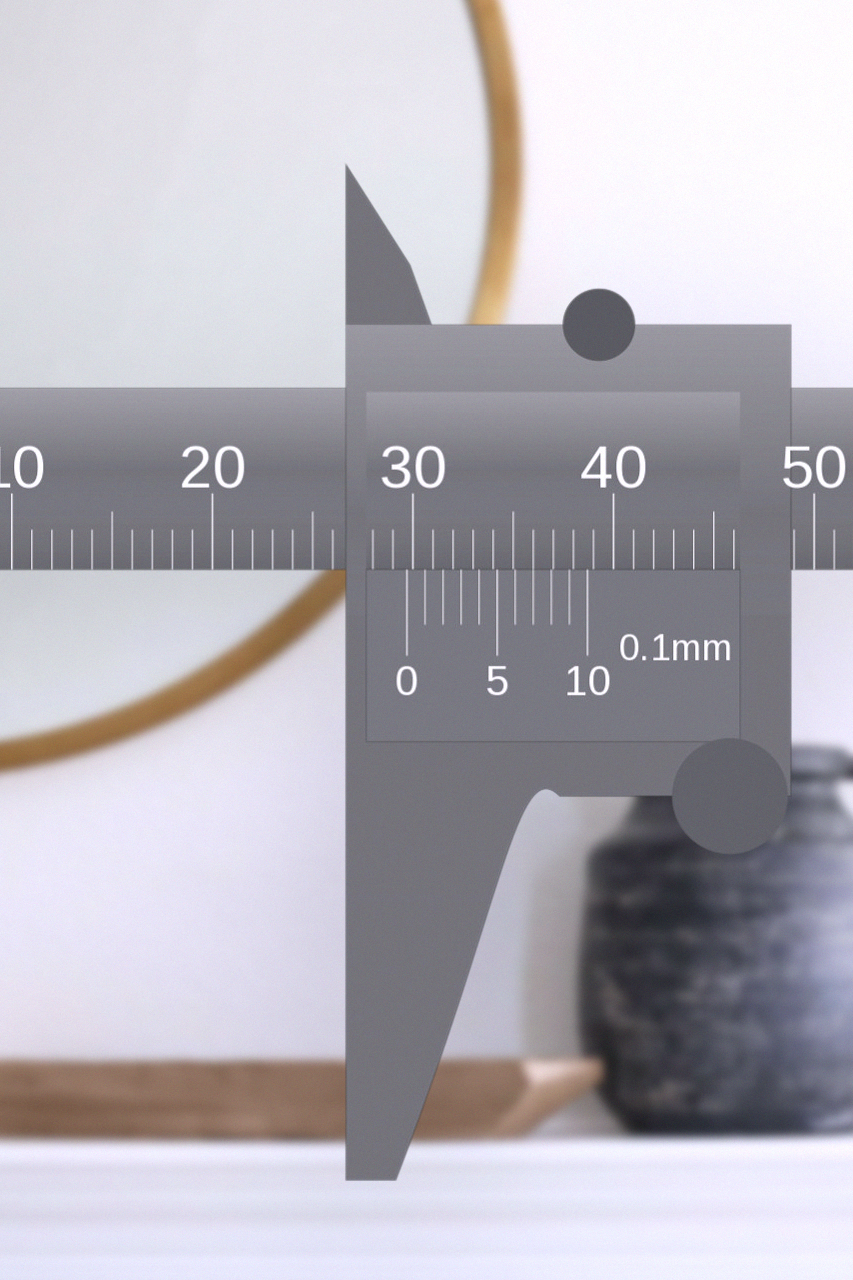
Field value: 29.7 mm
